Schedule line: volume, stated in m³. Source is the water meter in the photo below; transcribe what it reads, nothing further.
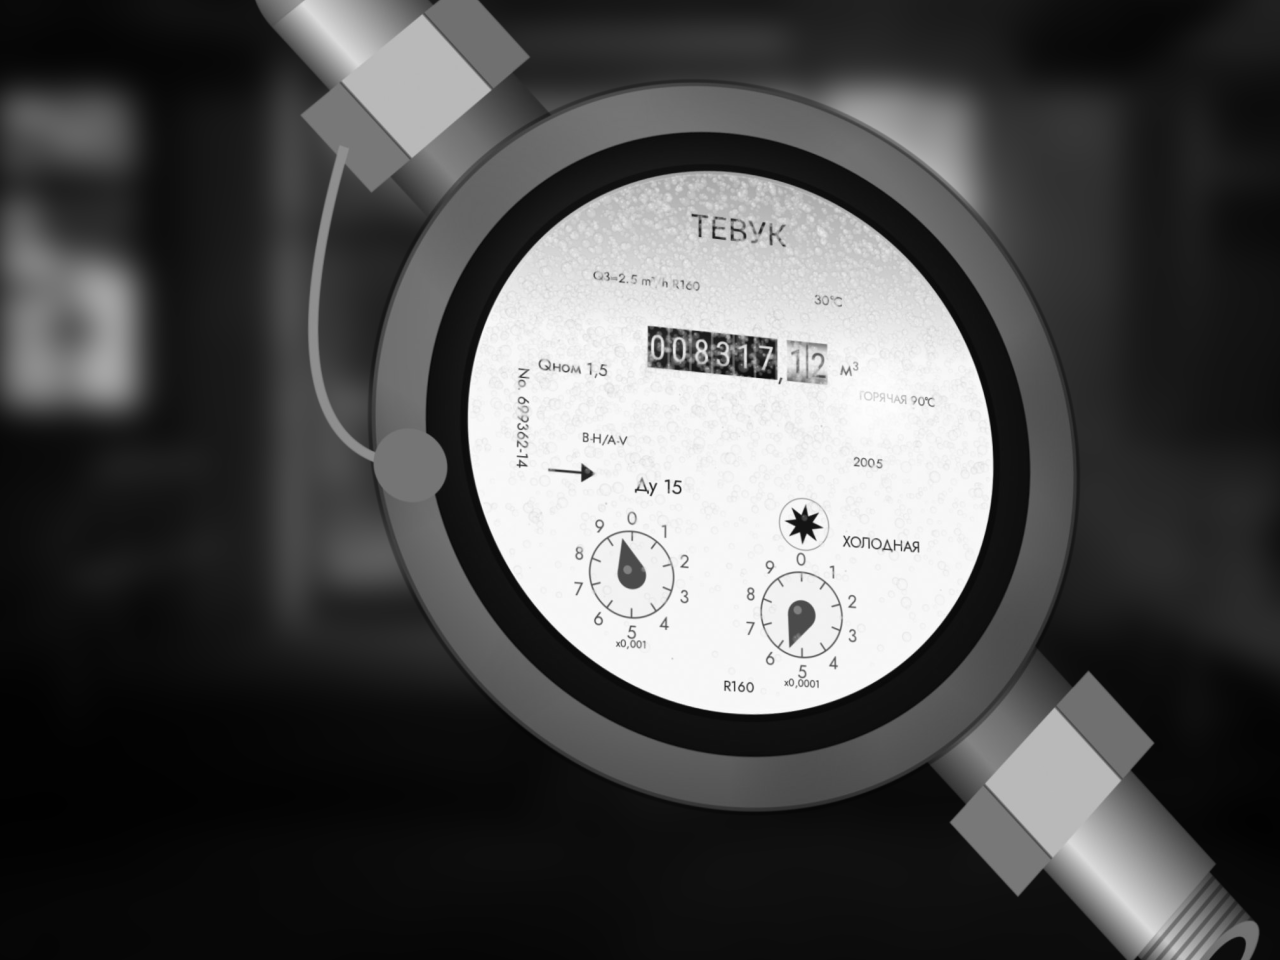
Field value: 8317.1195 m³
